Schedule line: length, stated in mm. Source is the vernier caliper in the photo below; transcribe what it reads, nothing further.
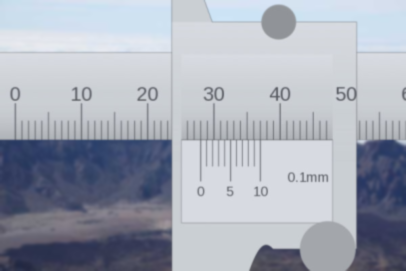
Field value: 28.0 mm
